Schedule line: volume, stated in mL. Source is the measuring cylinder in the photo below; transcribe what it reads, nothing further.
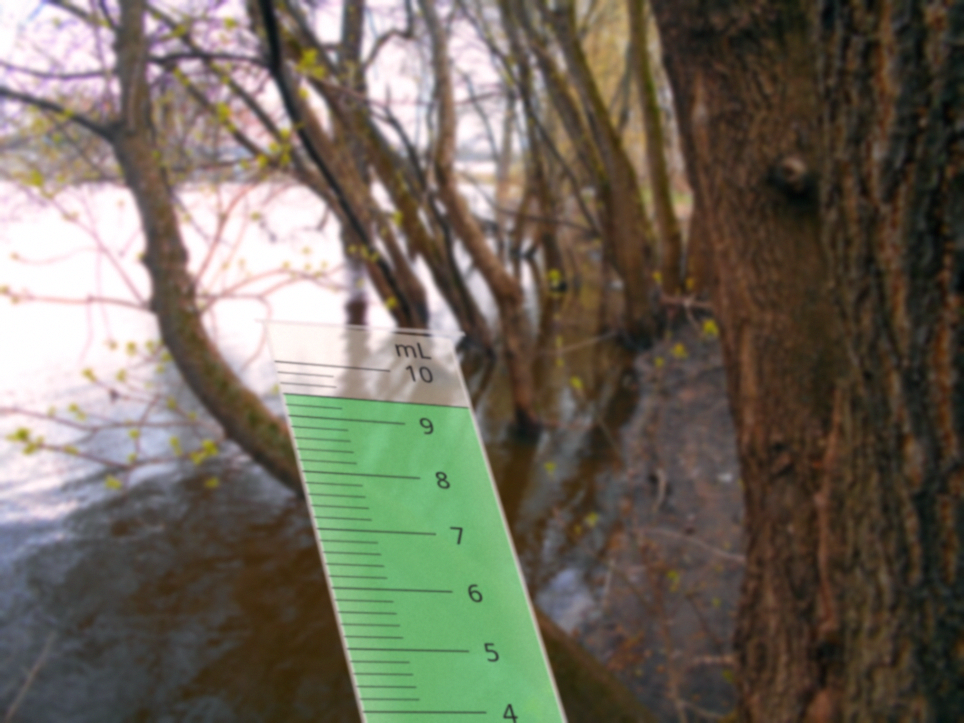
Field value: 9.4 mL
